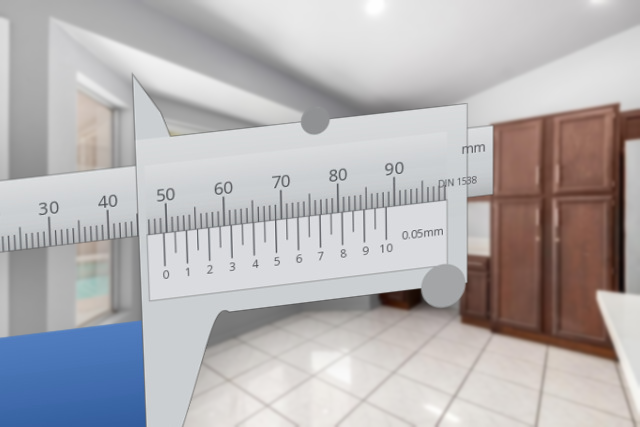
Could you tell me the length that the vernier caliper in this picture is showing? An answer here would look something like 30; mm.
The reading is 49.5; mm
